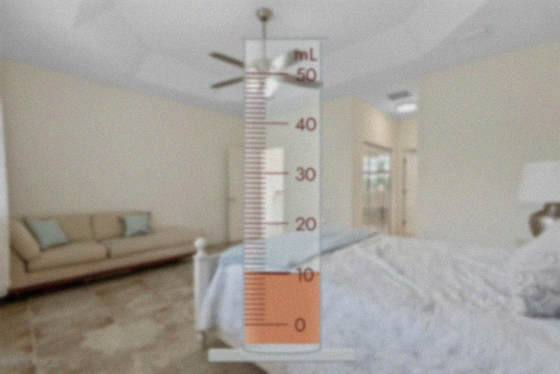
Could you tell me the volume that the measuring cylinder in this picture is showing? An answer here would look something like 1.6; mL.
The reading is 10; mL
